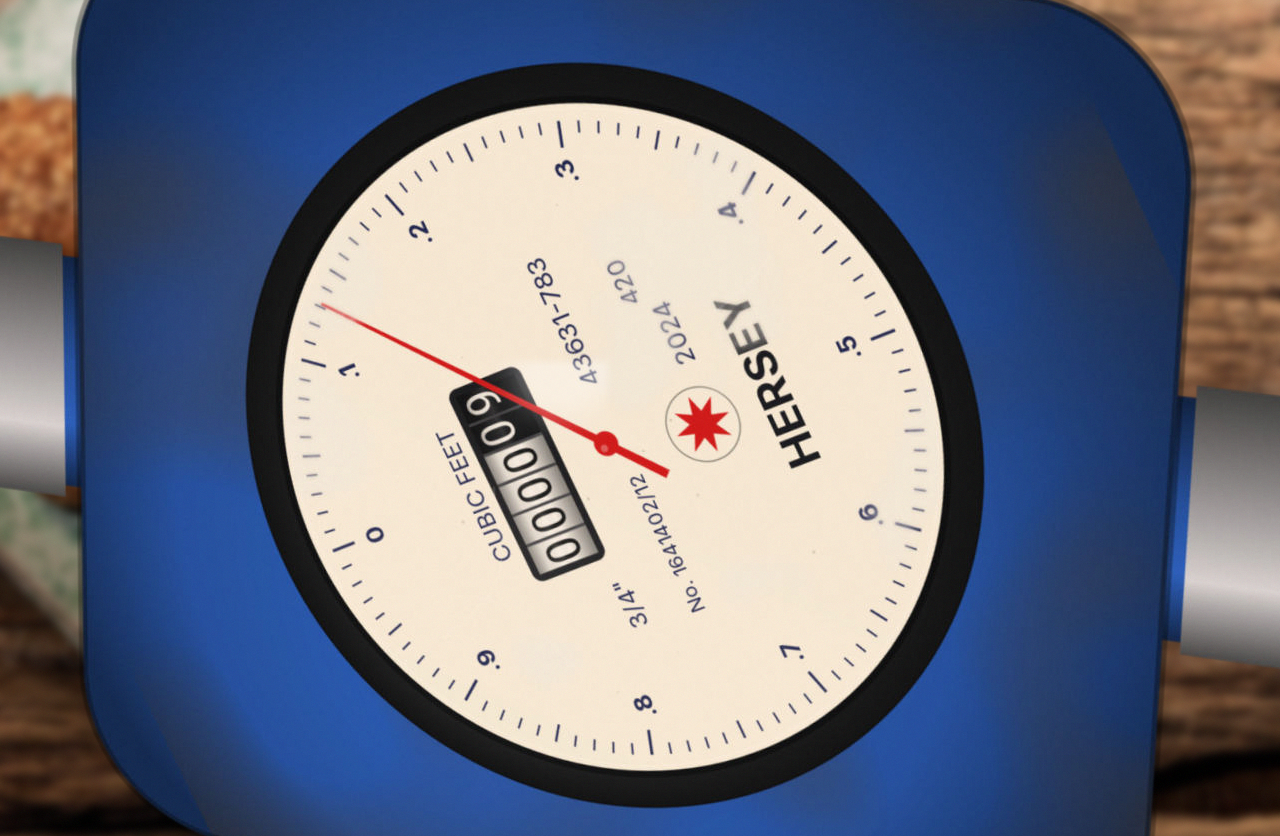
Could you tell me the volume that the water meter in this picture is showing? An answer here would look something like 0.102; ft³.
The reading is 9.13; ft³
